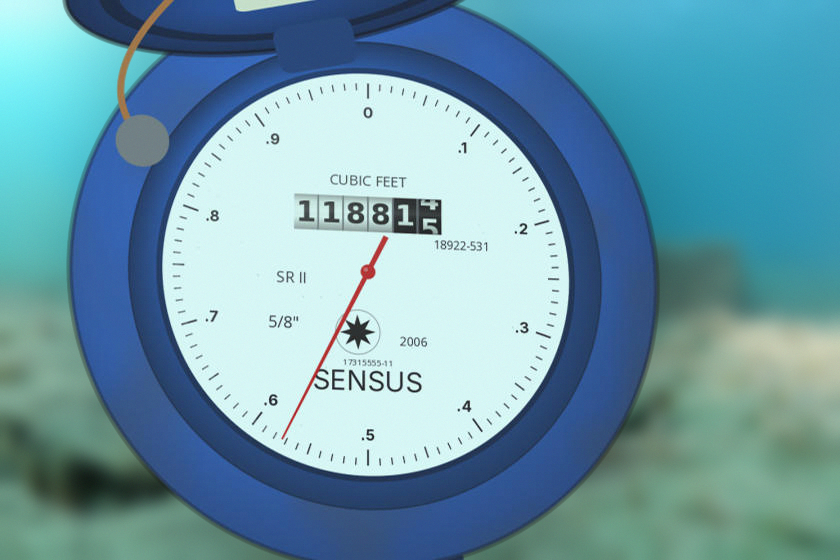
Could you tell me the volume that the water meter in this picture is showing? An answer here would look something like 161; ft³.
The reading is 118814.57; ft³
